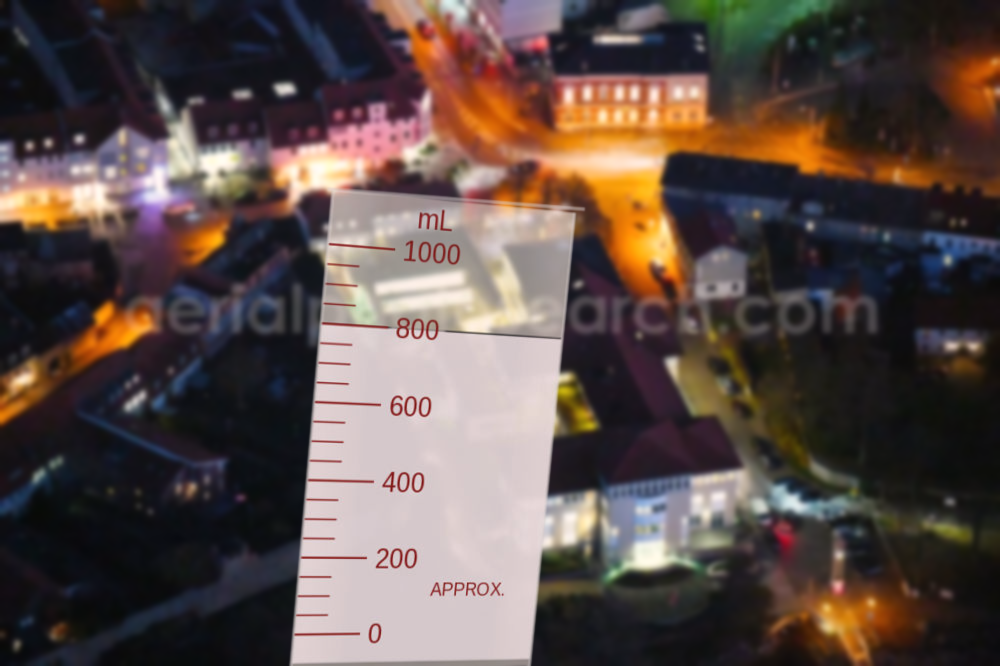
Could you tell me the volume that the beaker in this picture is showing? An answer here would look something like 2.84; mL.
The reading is 800; mL
